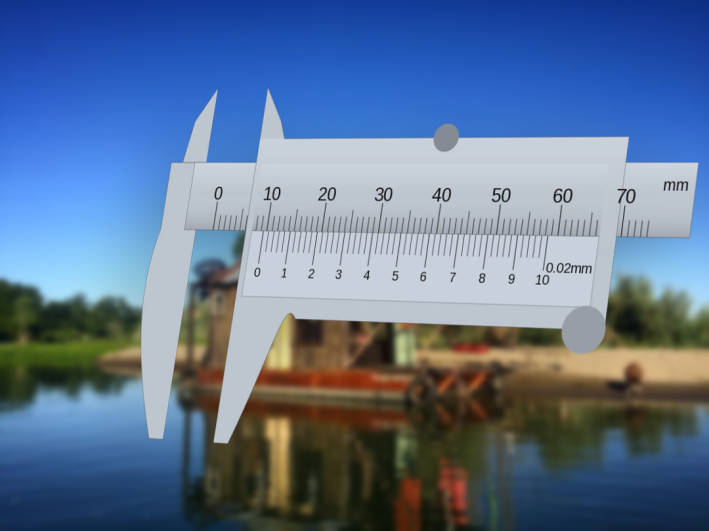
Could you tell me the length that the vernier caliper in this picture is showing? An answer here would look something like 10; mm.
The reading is 9.4; mm
